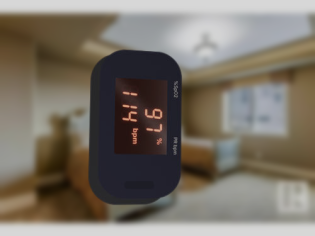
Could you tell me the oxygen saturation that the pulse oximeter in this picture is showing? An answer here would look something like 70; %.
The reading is 97; %
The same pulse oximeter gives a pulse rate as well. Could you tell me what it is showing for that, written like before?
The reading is 114; bpm
